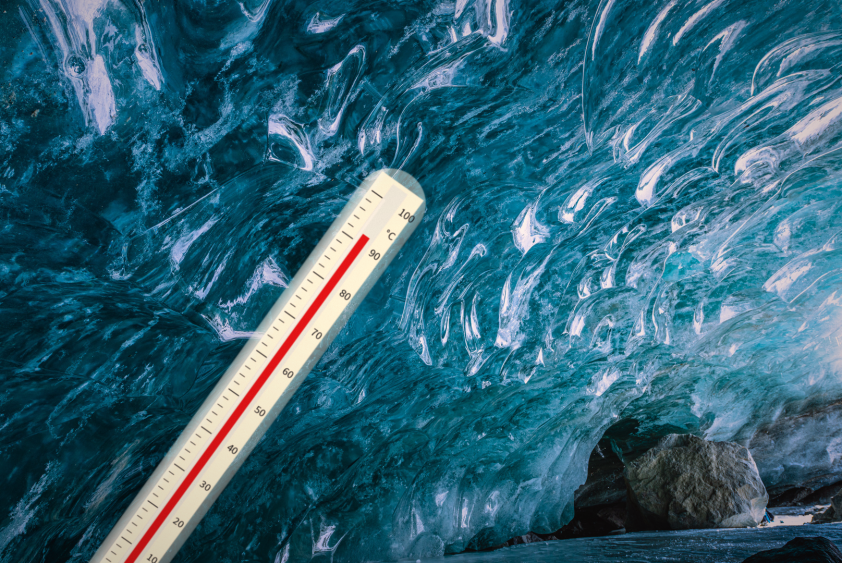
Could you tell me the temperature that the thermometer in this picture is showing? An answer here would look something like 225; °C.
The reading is 92; °C
